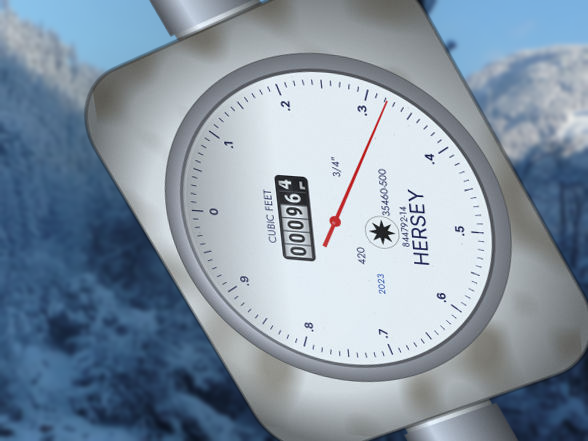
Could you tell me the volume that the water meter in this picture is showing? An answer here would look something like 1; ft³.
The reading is 964.32; ft³
